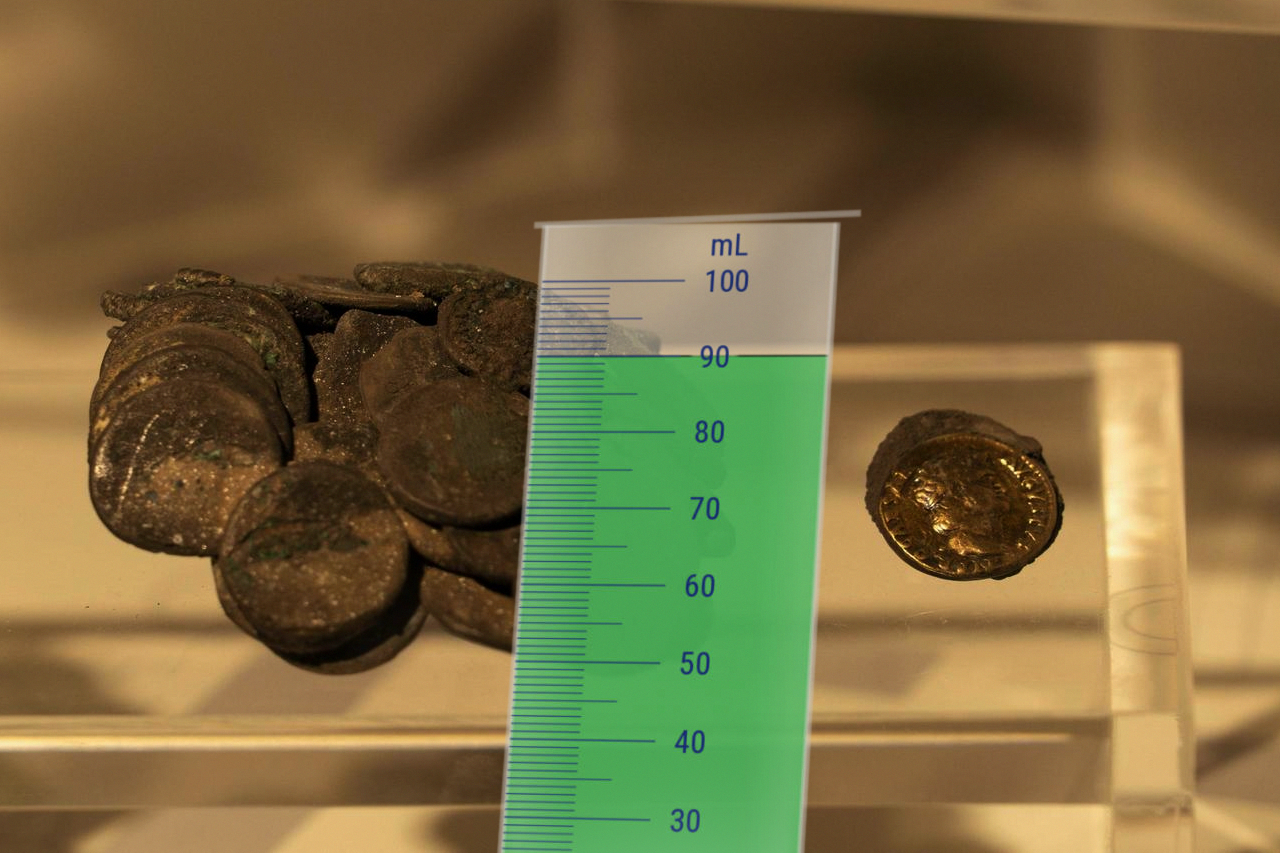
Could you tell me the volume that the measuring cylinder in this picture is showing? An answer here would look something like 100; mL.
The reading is 90; mL
